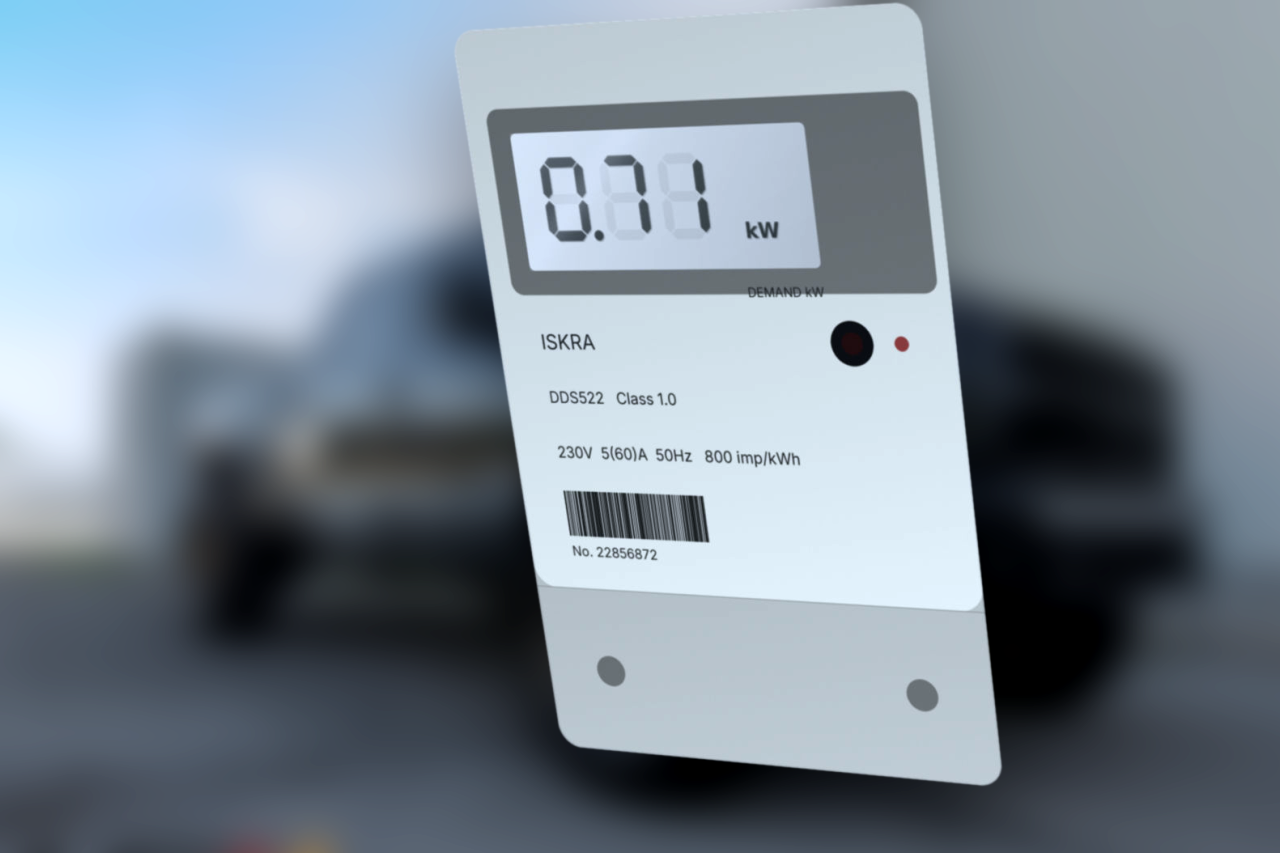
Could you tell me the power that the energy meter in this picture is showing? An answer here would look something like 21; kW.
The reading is 0.71; kW
